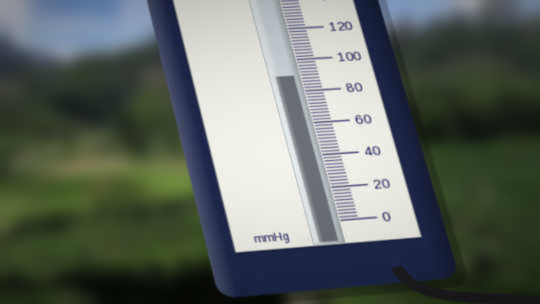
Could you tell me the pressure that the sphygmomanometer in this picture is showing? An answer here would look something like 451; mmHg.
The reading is 90; mmHg
